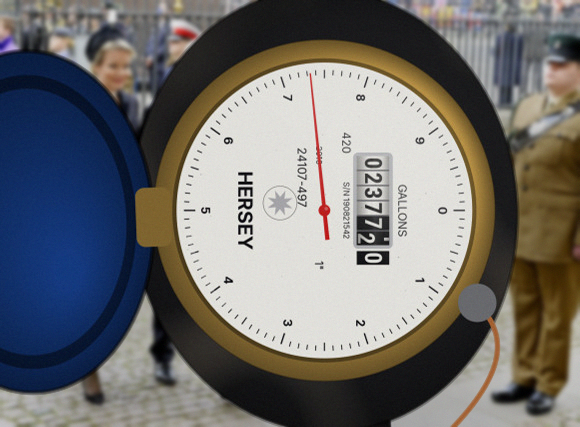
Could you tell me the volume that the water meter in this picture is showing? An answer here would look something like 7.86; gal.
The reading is 237717.3; gal
